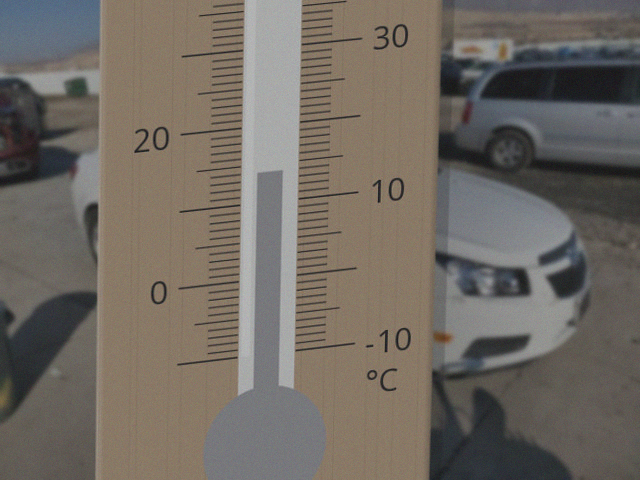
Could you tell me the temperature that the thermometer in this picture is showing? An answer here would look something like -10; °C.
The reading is 14; °C
